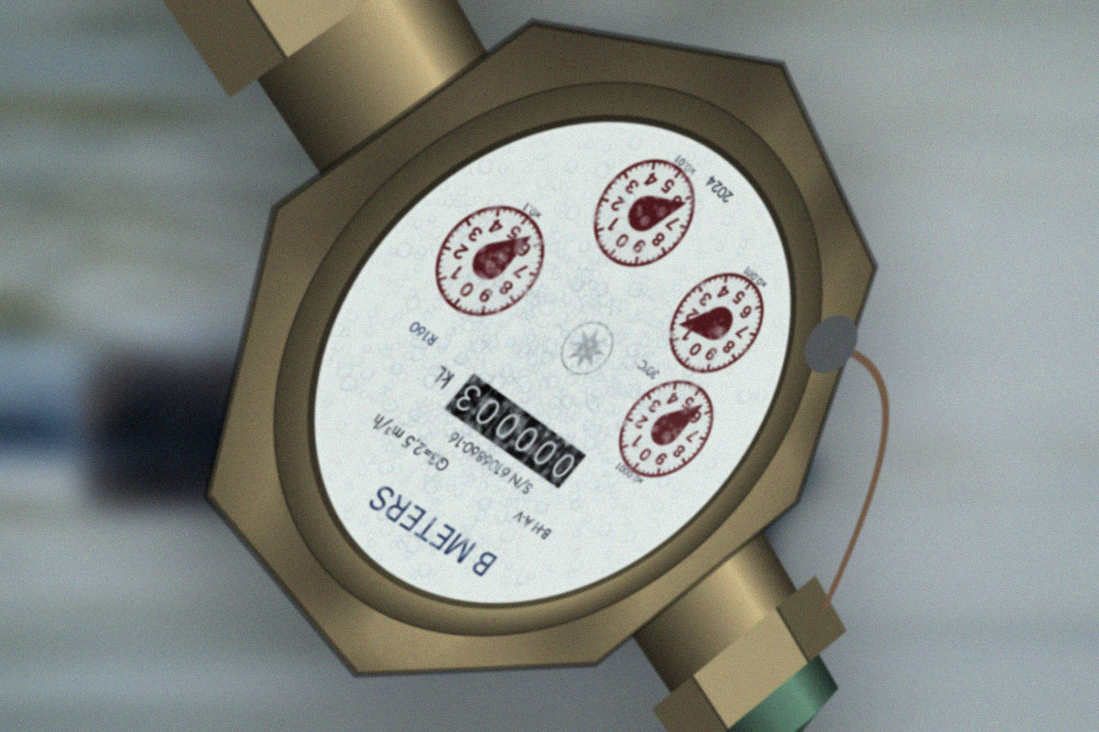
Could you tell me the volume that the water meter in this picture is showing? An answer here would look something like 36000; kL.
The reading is 3.5615; kL
